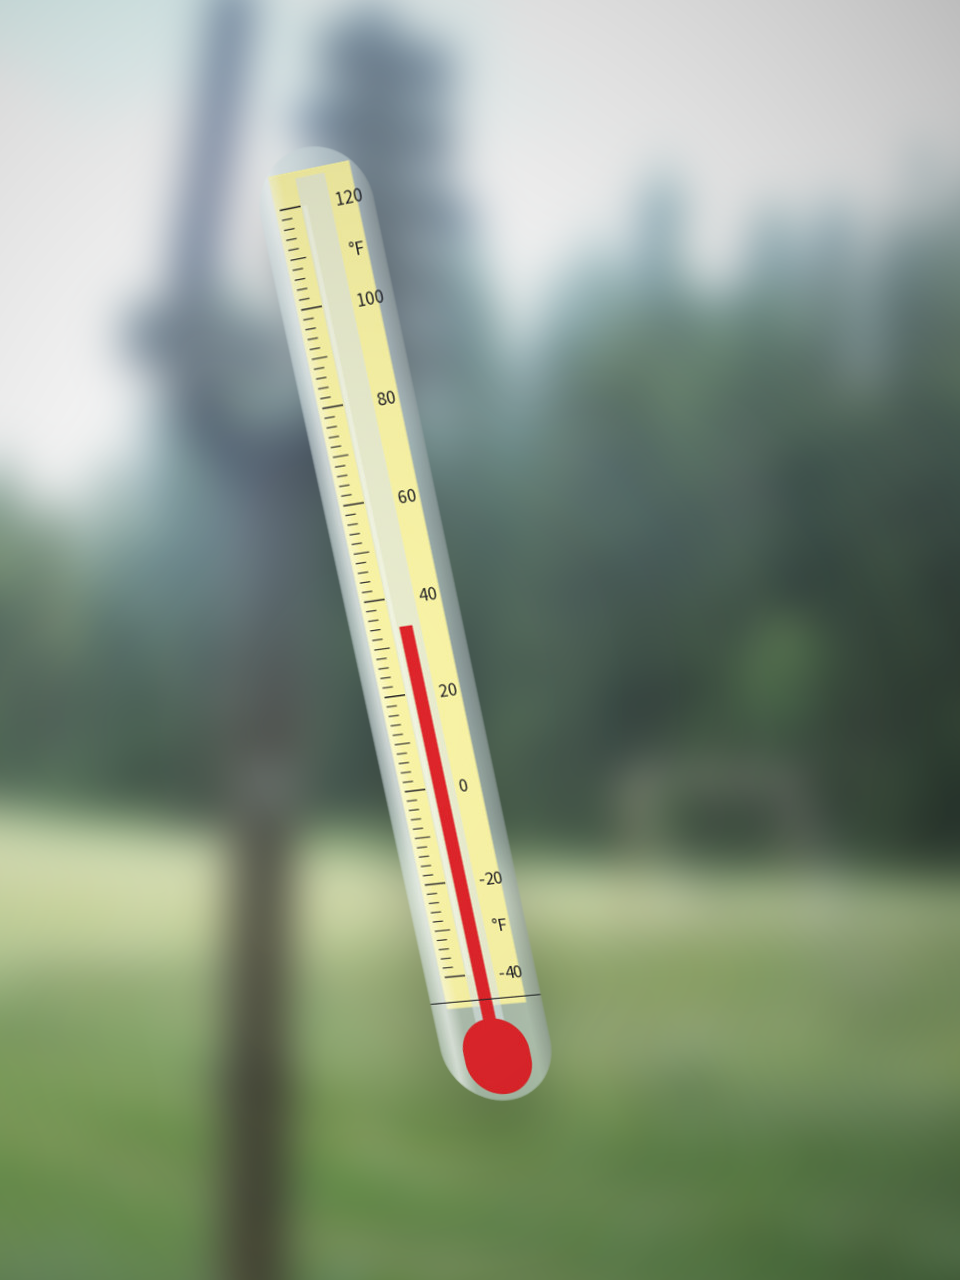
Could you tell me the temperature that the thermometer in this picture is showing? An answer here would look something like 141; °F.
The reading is 34; °F
